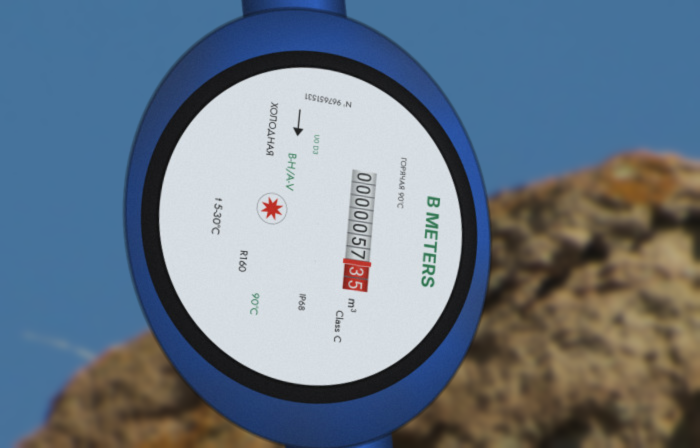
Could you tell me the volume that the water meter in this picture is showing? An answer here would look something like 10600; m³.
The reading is 57.35; m³
